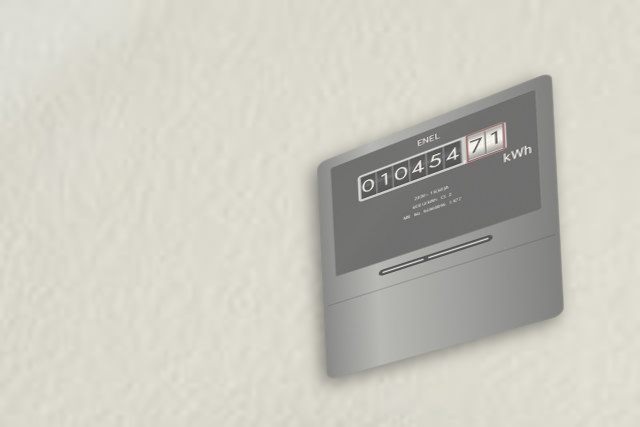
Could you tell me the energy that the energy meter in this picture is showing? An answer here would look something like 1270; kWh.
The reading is 10454.71; kWh
